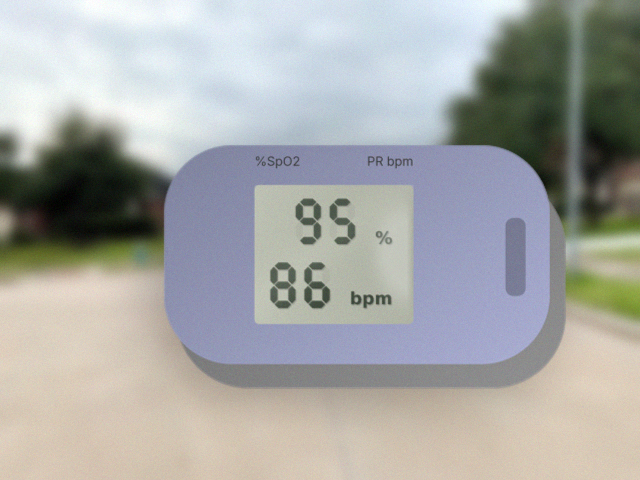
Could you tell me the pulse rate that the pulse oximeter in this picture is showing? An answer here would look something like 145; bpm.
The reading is 86; bpm
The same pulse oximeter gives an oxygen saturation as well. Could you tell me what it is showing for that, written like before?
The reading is 95; %
